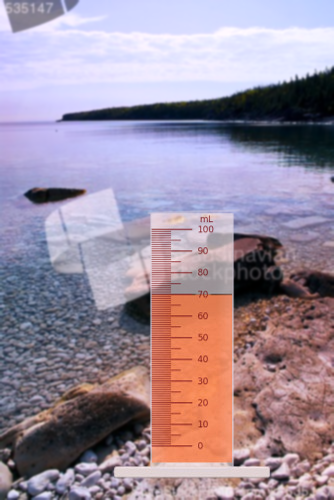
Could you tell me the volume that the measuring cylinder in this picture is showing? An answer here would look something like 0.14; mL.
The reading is 70; mL
